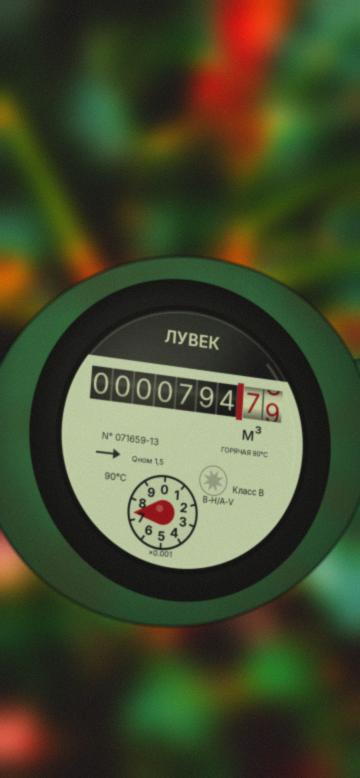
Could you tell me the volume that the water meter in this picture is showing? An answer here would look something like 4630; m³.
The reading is 794.787; m³
